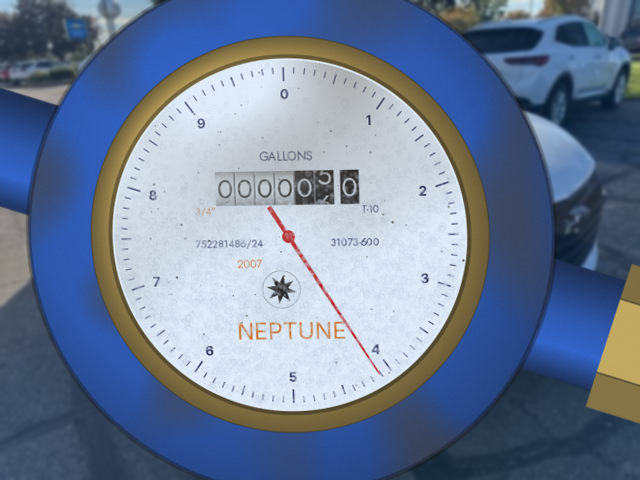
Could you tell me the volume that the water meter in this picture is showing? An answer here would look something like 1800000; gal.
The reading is 54.1; gal
